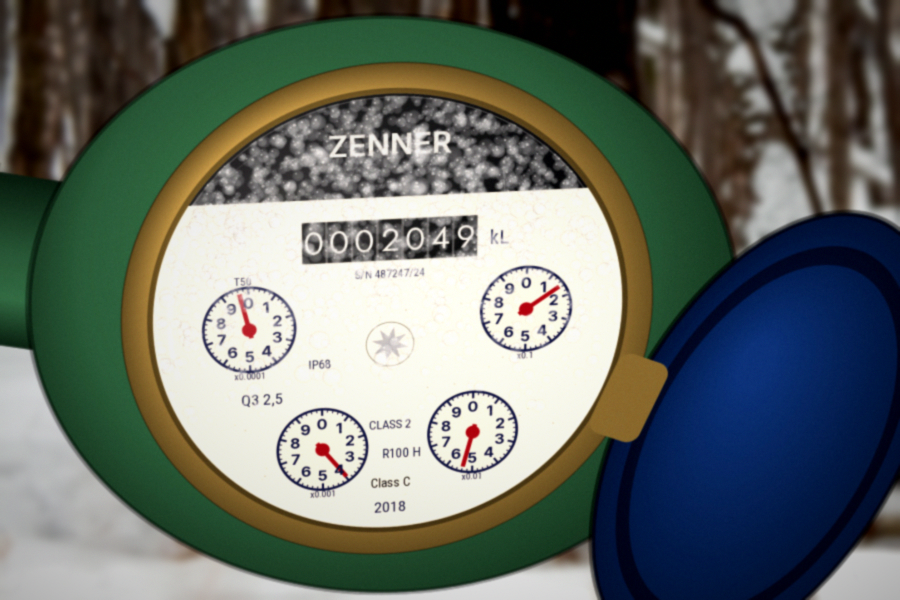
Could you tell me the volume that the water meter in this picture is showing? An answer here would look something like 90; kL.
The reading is 2049.1539; kL
